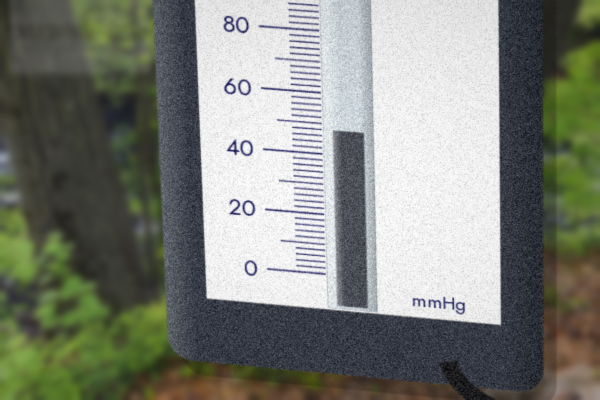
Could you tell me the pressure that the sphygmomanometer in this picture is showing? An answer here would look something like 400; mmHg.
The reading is 48; mmHg
